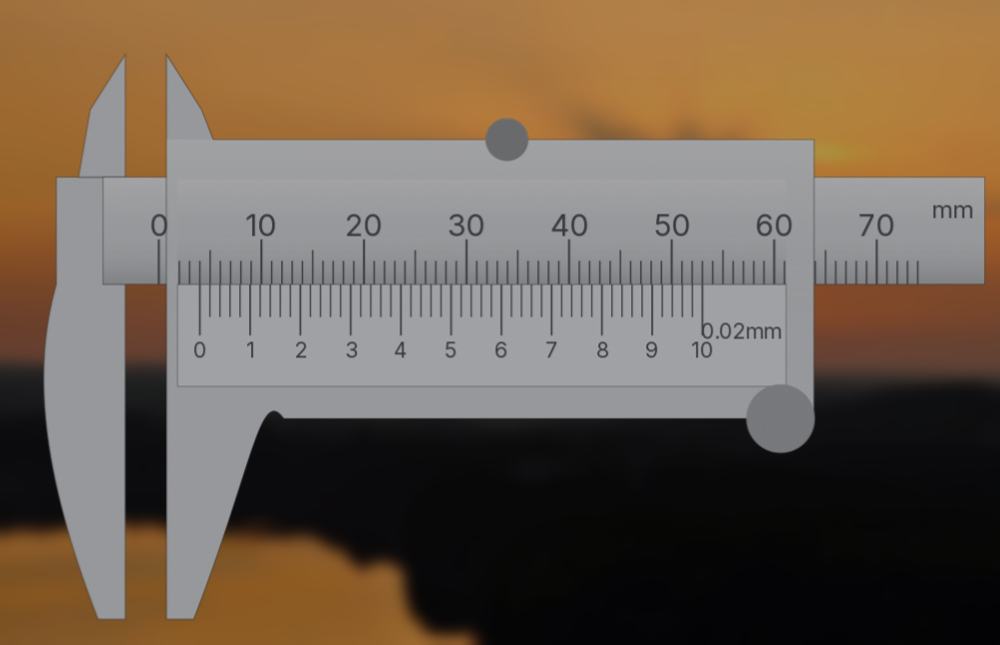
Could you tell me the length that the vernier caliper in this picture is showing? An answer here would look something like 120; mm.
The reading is 4.0; mm
